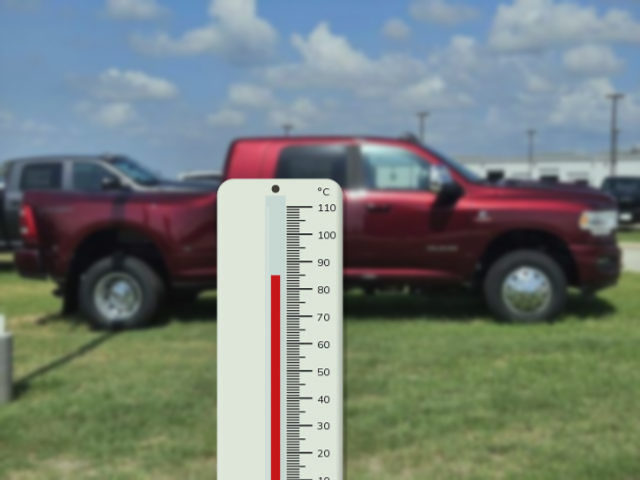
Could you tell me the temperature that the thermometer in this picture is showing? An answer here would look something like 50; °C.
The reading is 85; °C
